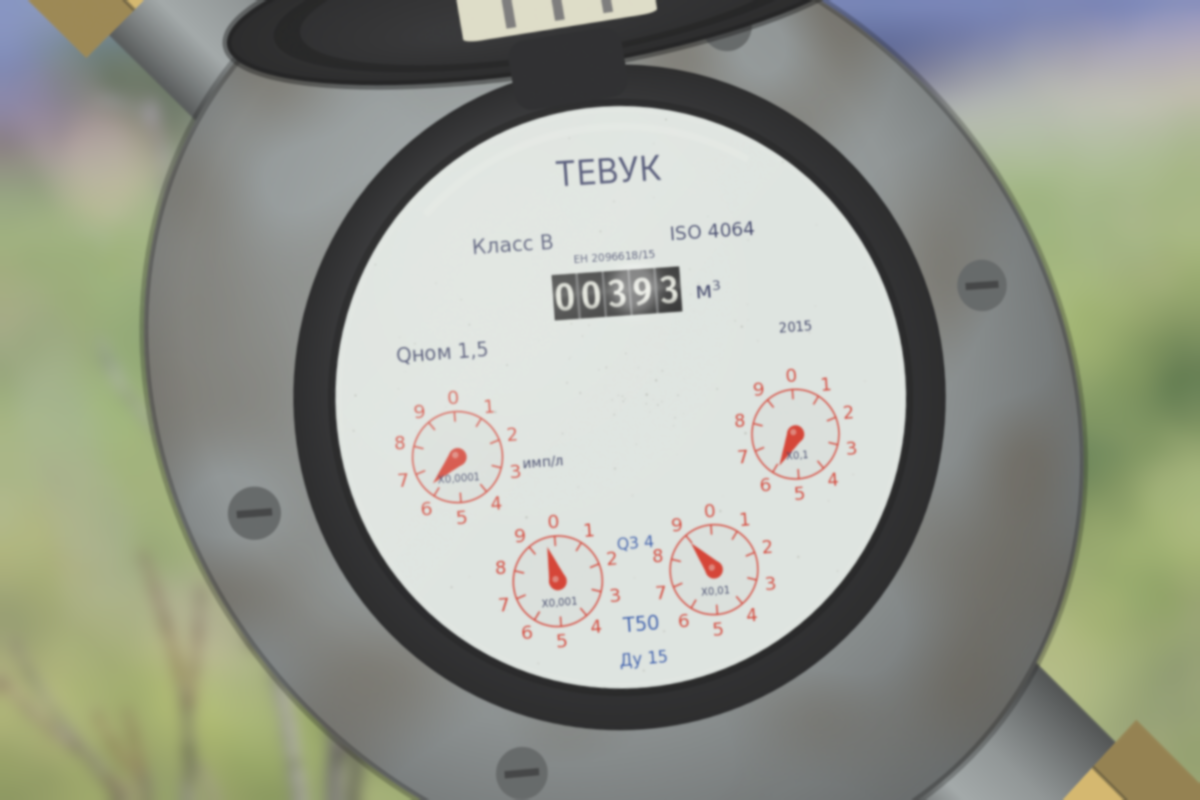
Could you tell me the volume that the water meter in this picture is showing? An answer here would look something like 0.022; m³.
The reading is 393.5896; m³
